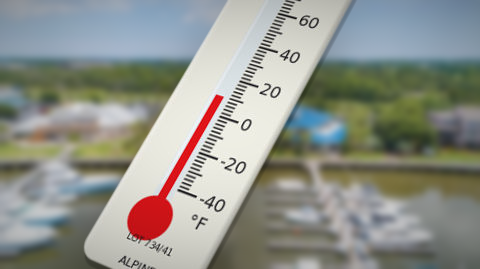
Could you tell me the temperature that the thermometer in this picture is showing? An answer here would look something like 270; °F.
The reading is 10; °F
